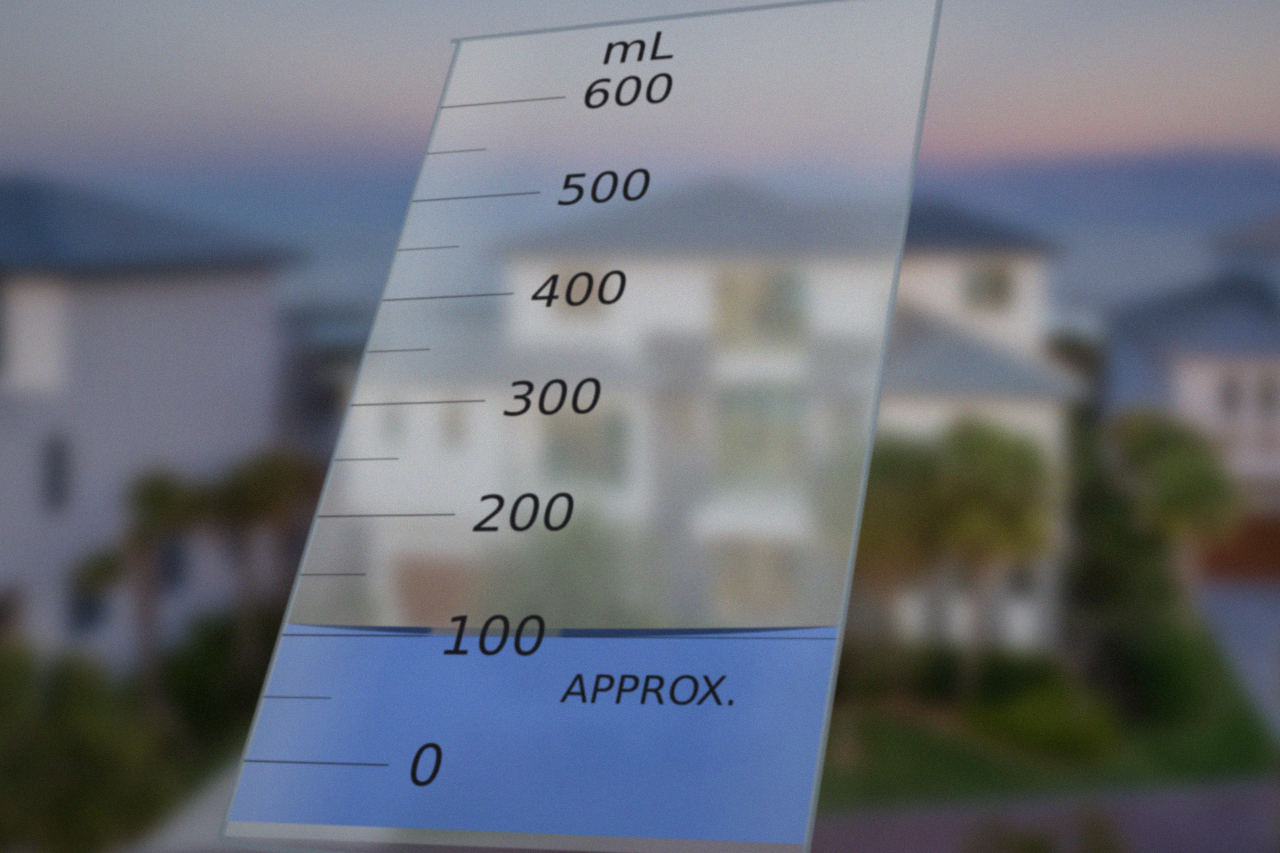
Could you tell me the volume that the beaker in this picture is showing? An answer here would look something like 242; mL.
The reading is 100; mL
